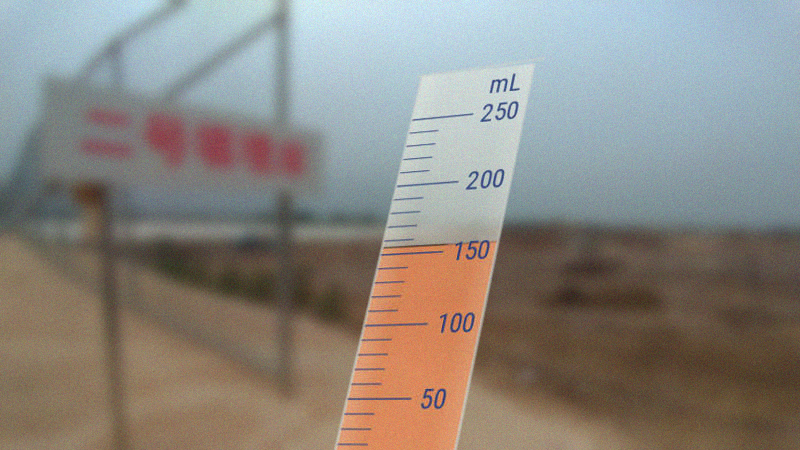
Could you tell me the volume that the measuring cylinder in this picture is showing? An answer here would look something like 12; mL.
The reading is 155; mL
